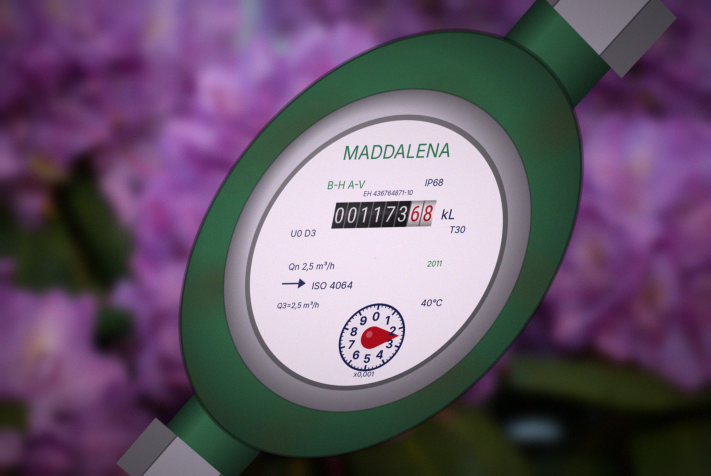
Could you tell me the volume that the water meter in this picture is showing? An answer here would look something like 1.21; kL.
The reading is 1173.682; kL
